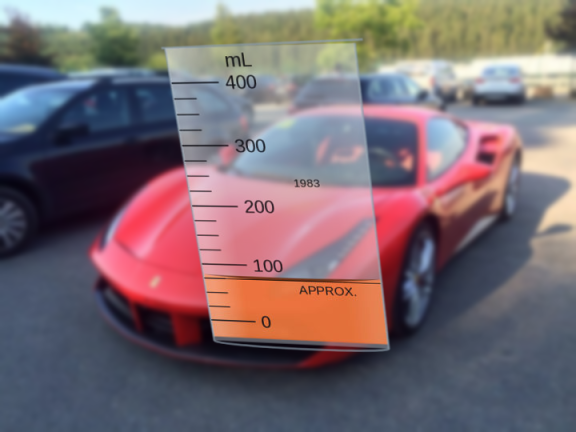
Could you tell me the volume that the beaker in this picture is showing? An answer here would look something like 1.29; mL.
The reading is 75; mL
